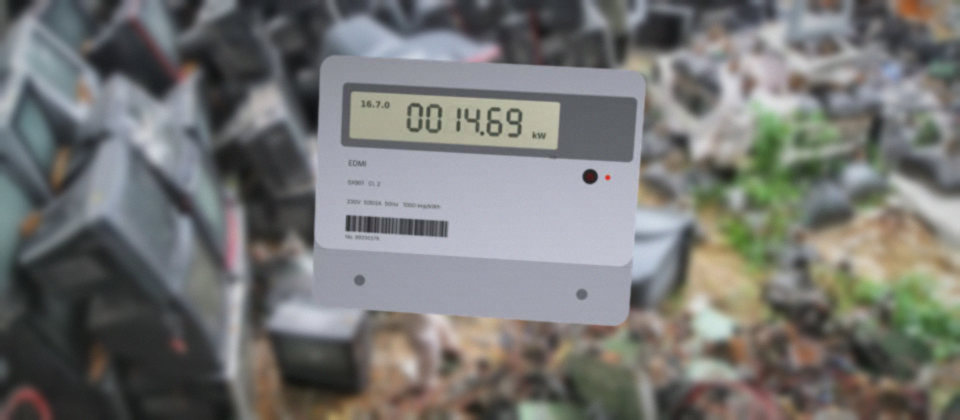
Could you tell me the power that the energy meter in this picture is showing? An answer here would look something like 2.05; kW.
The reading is 14.69; kW
